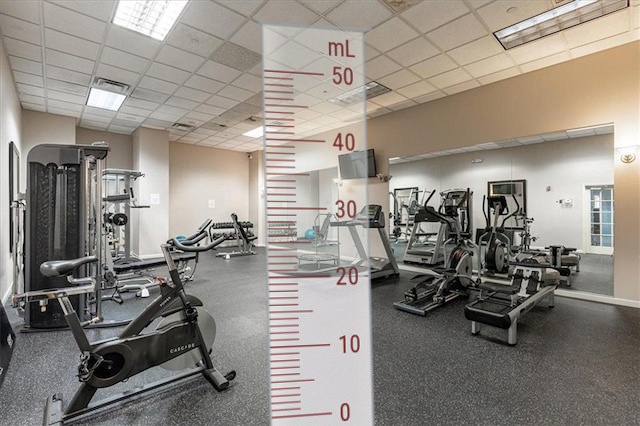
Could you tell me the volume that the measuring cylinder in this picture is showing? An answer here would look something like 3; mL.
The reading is 20; mL
